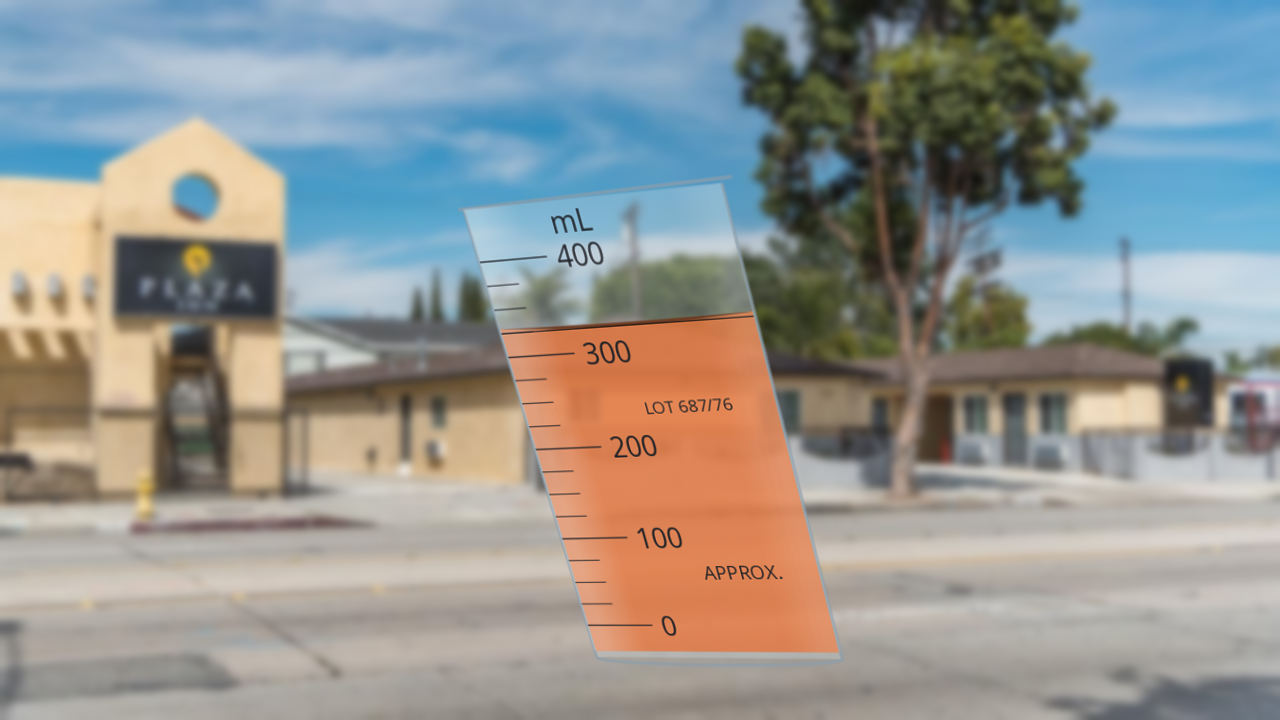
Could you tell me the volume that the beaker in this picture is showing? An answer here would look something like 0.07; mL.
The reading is 325; mL
